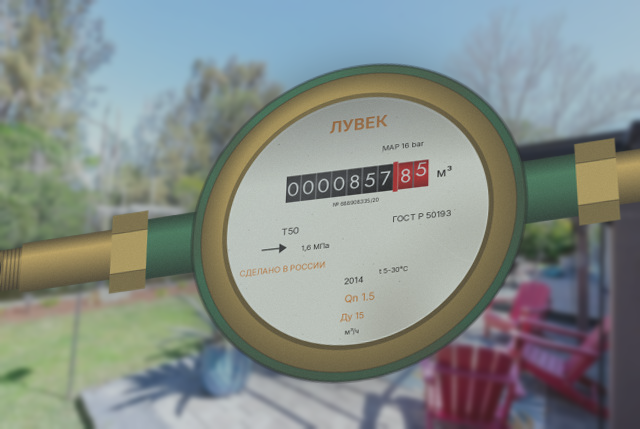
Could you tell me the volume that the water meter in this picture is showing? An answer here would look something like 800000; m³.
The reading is 857.85; m³
